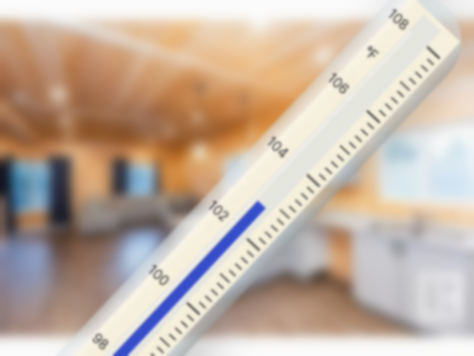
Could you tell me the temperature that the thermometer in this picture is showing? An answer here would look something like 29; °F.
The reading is 102.8; °F
